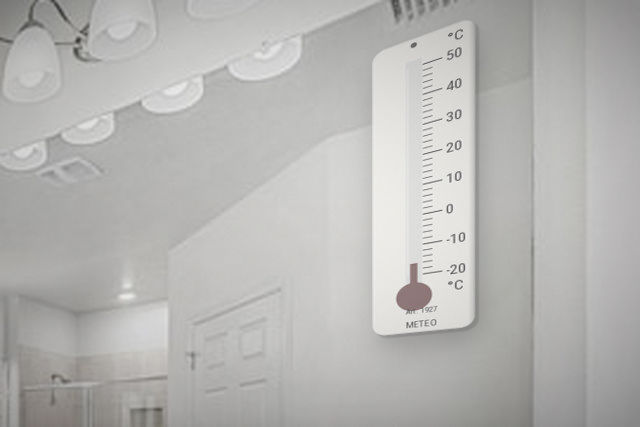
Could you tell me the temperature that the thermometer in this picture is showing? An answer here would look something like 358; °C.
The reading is -16; °C
